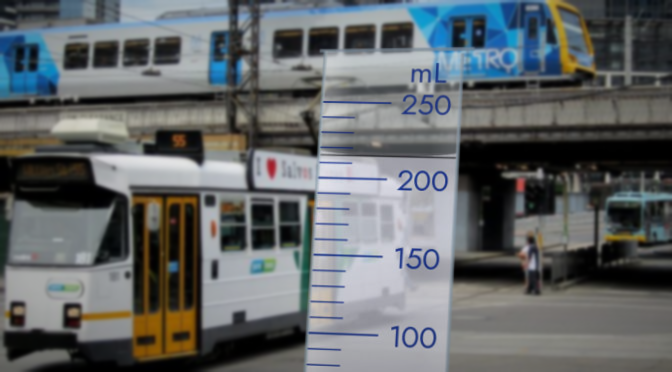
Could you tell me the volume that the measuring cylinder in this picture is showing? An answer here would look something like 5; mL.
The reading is 215; mL
